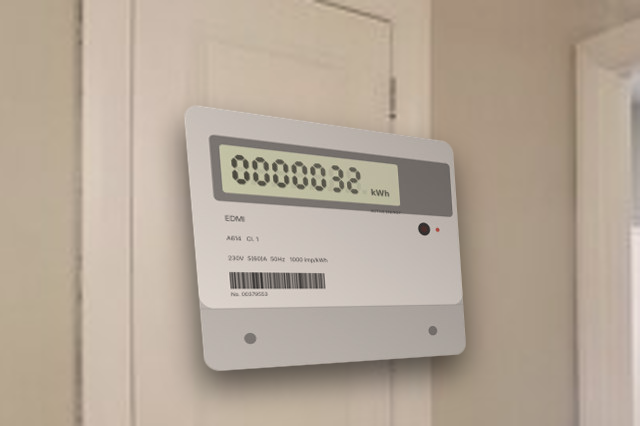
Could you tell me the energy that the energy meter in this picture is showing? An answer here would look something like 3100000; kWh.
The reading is 32; kWh
